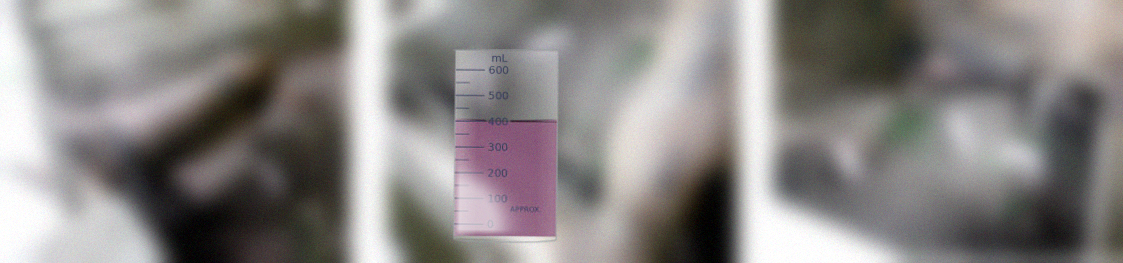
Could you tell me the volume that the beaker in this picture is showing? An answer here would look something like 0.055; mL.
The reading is 400; mL
